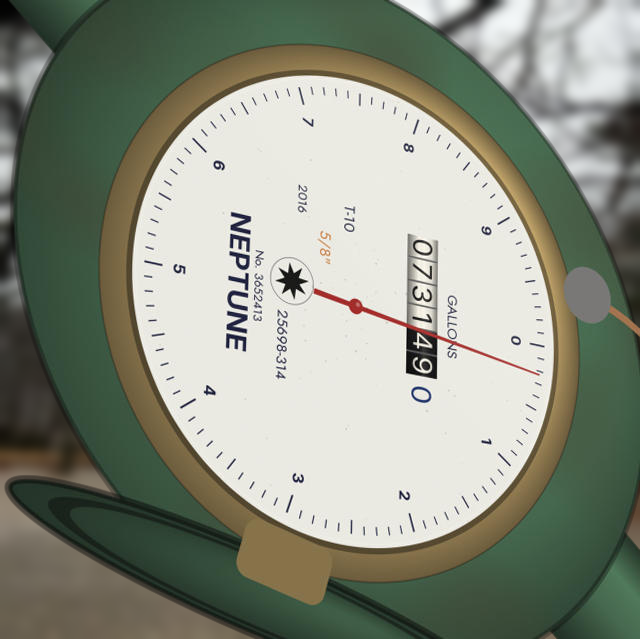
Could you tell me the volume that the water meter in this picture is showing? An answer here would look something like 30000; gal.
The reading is 731490.2; gal
